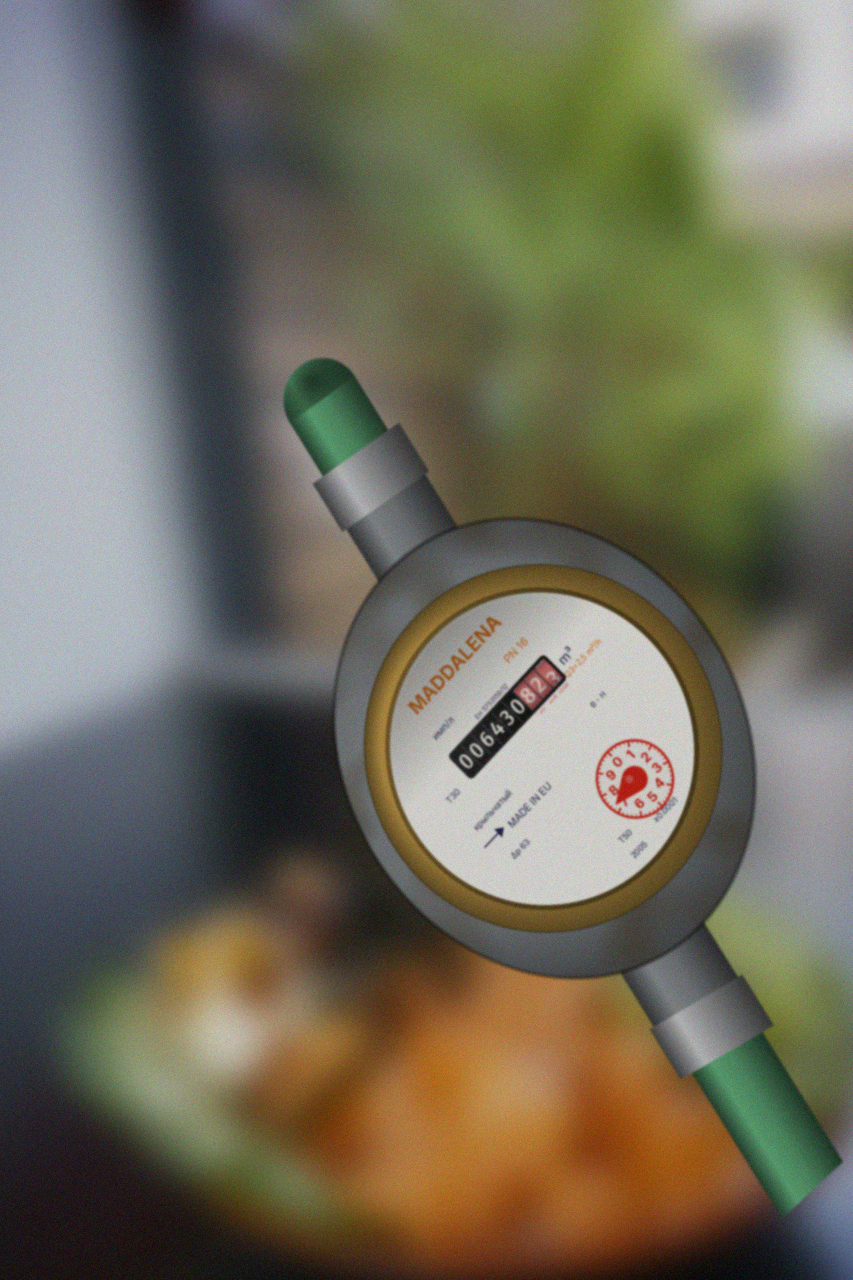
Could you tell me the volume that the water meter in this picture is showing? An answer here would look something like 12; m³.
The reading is 6430.8227; m³
